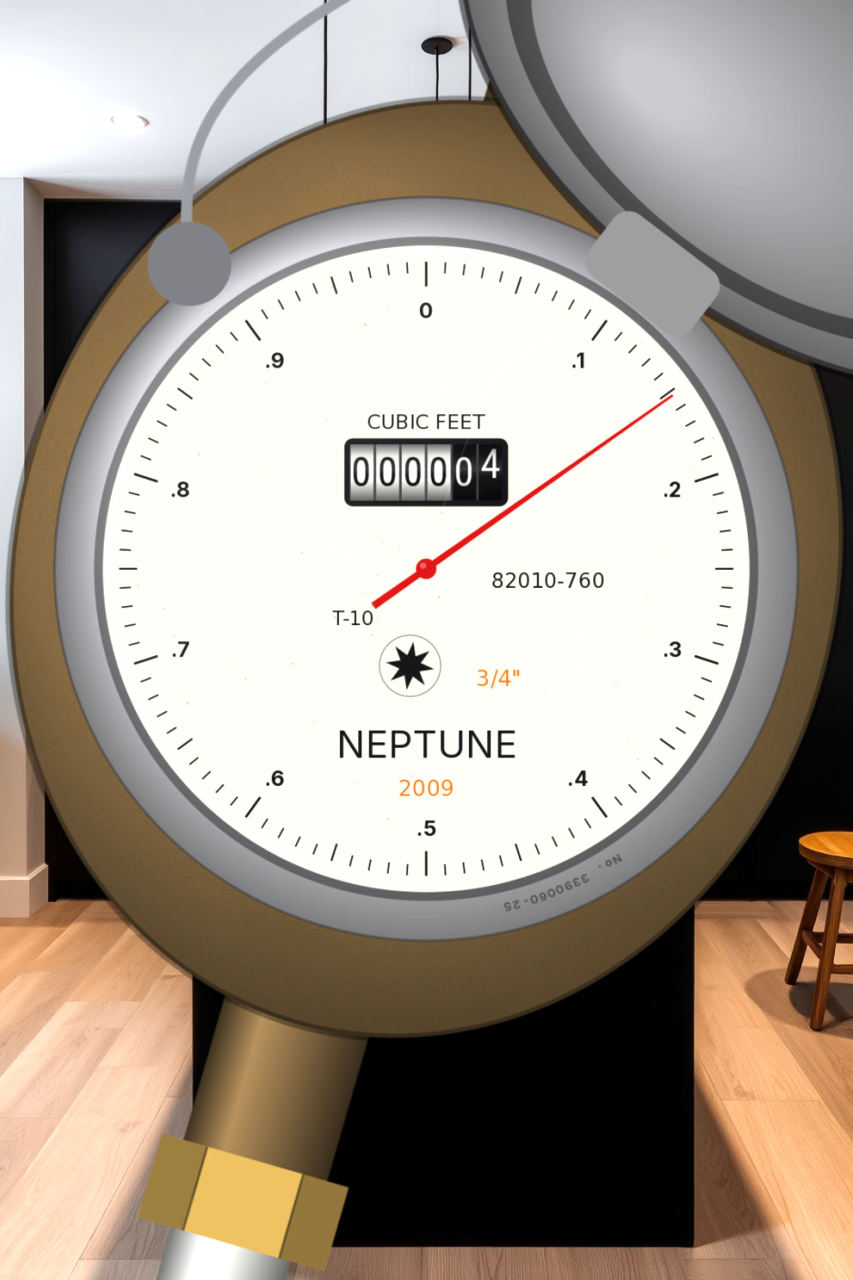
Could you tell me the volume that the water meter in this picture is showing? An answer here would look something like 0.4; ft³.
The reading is 4.15; ft³
